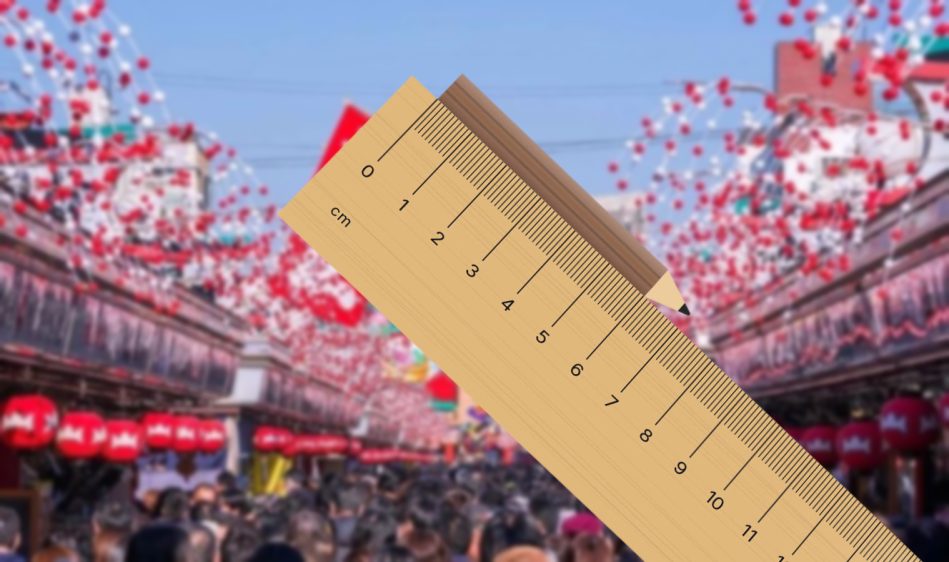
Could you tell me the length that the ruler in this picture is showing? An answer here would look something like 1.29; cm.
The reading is 7; cm
